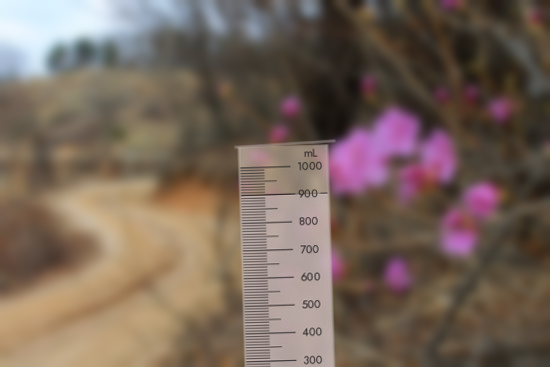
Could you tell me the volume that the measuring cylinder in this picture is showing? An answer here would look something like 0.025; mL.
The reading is 900; mL
